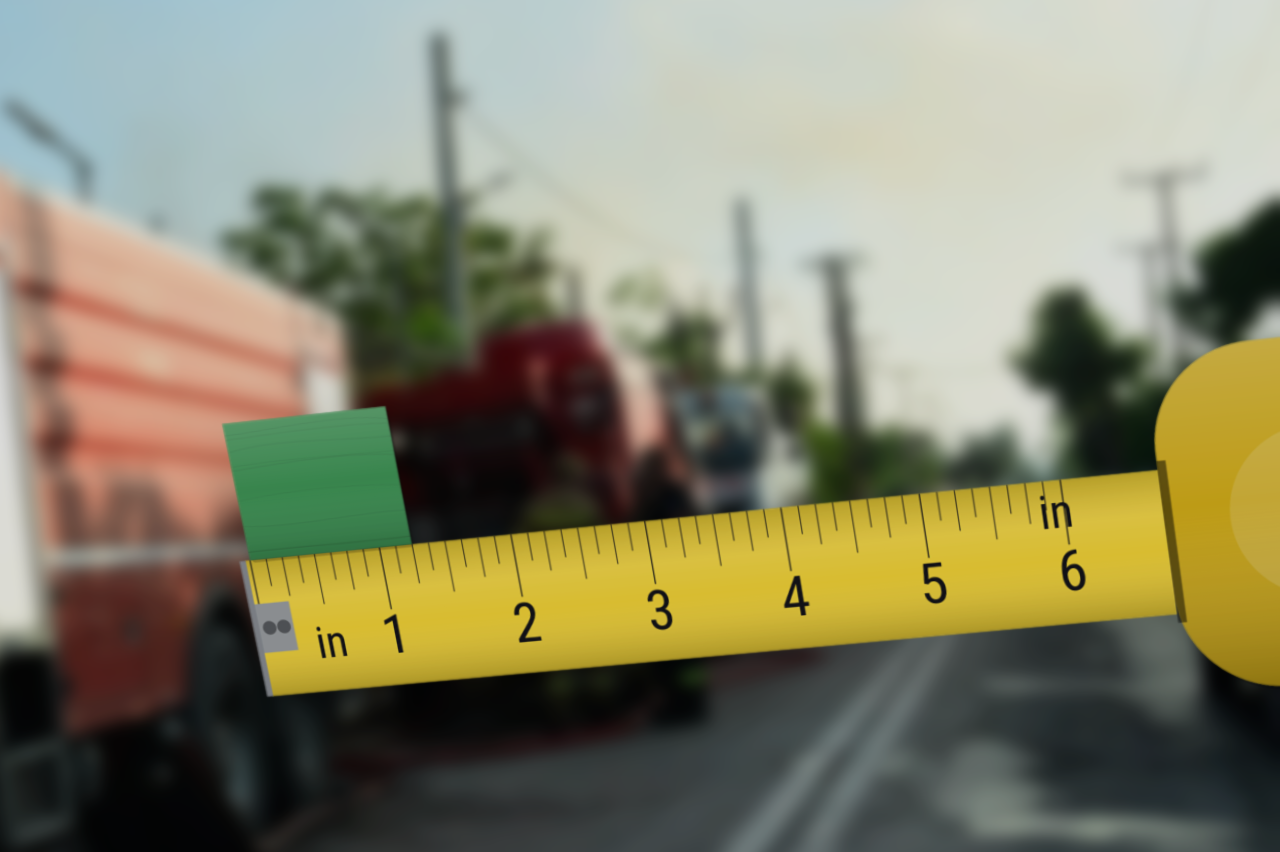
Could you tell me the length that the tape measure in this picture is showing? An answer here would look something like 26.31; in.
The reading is 1.25; in
